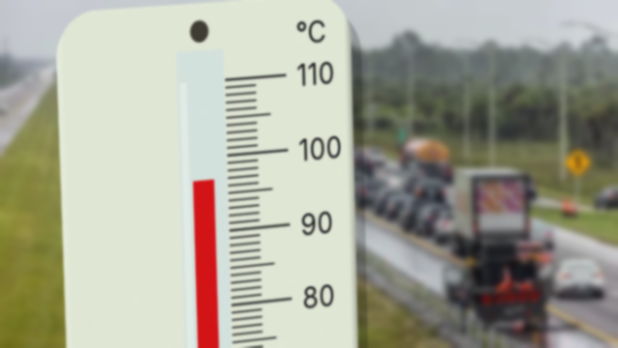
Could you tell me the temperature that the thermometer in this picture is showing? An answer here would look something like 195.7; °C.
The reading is 97; °C
